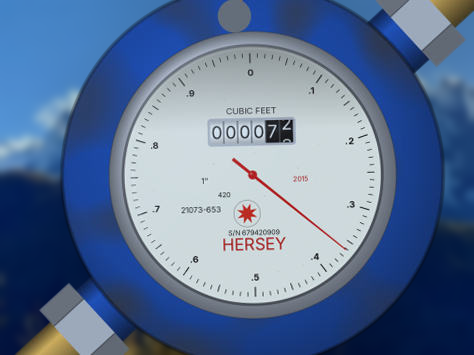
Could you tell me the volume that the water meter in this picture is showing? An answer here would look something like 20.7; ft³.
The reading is 72.36; ft³
